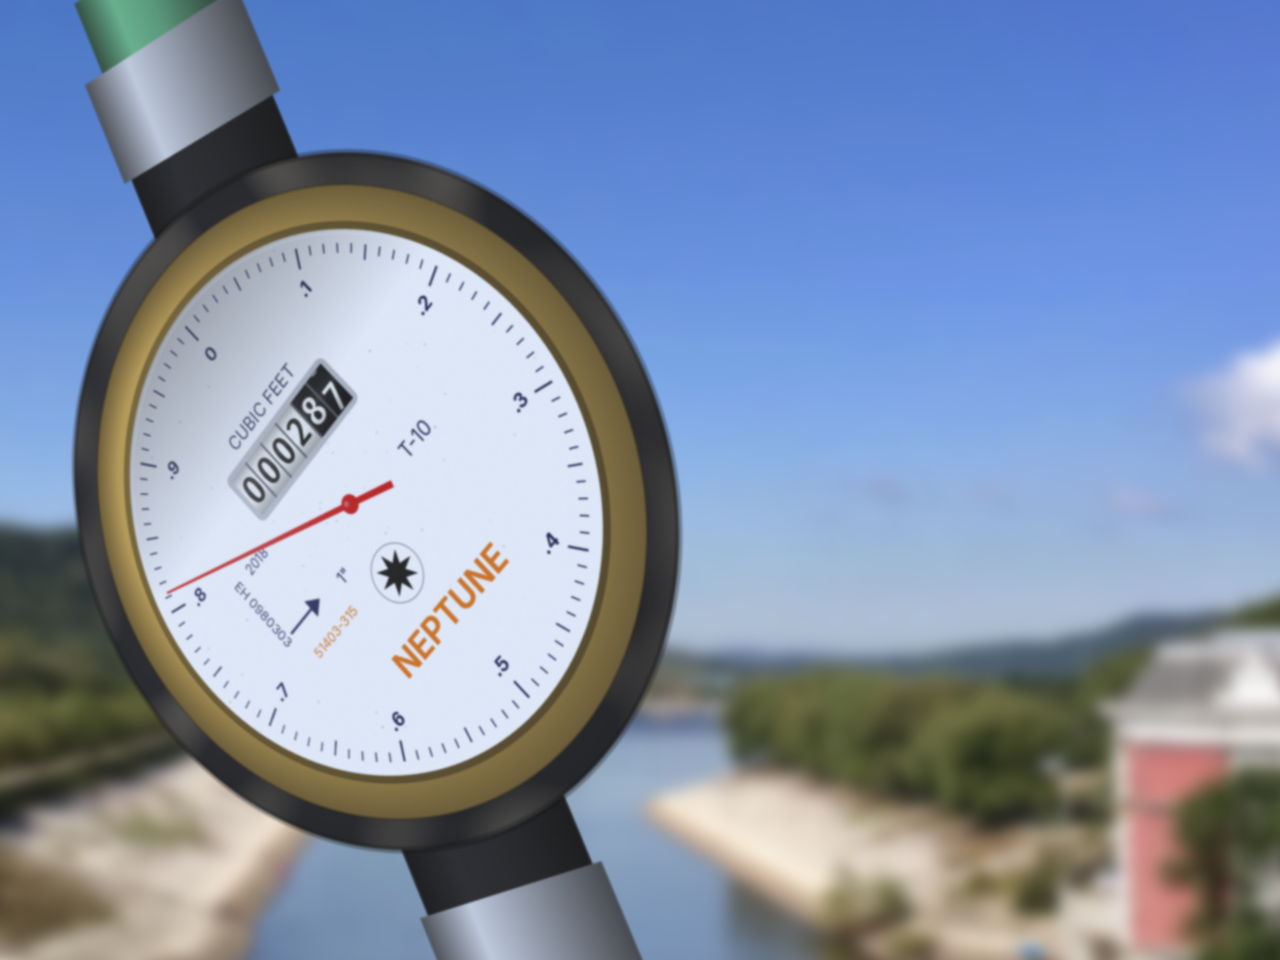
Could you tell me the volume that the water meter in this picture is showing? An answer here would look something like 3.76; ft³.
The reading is 286.81; ft³
